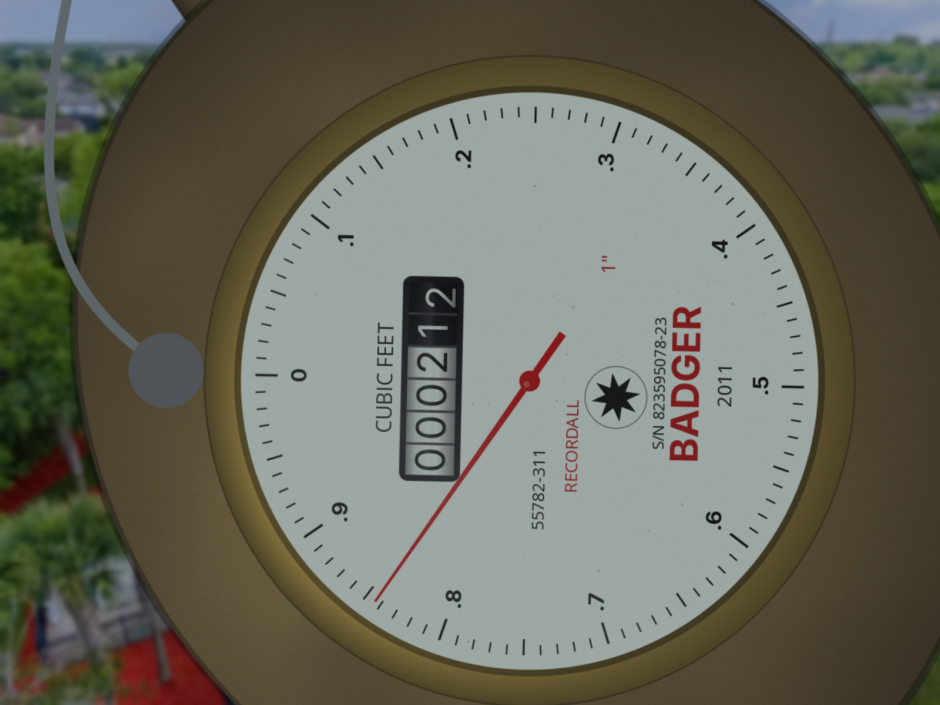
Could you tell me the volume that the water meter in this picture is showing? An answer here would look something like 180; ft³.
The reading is 211.84; ft³
